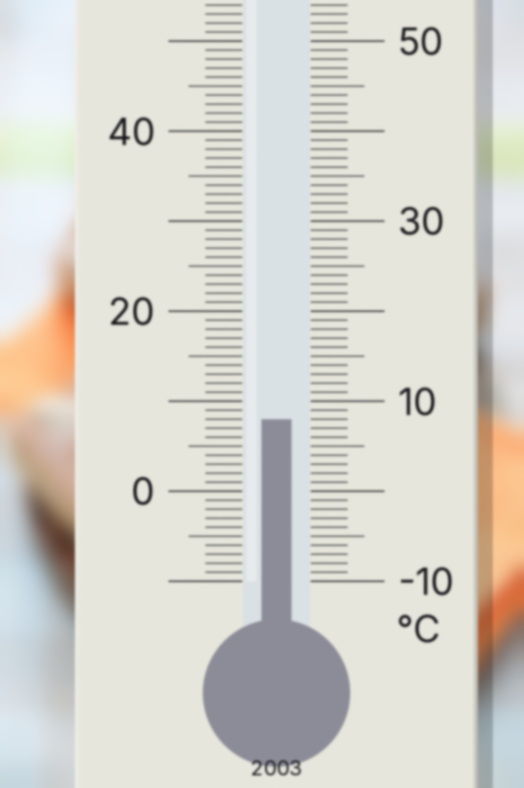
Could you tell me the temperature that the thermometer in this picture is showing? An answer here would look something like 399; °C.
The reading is 8; °C
